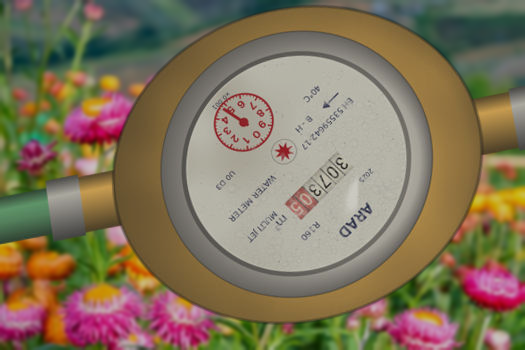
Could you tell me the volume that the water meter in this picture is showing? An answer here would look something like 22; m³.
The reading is 3073.054; m³
